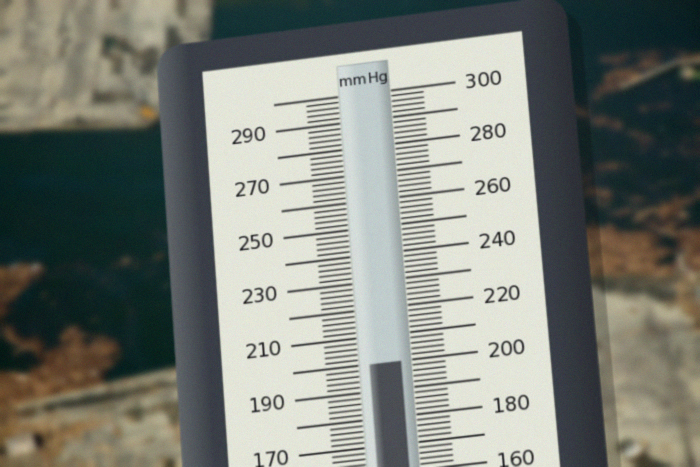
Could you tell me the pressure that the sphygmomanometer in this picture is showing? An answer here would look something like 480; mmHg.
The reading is 200; mmHg
